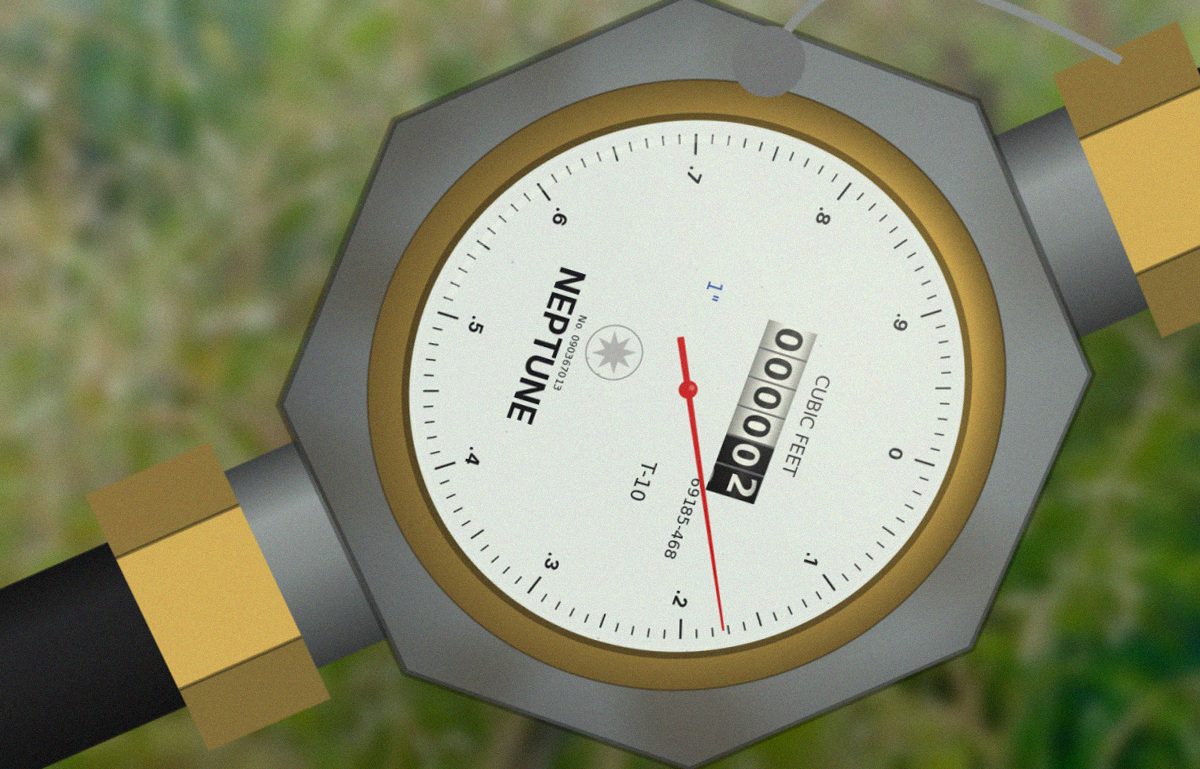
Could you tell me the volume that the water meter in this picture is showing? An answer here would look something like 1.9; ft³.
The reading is 2.17; ft³
